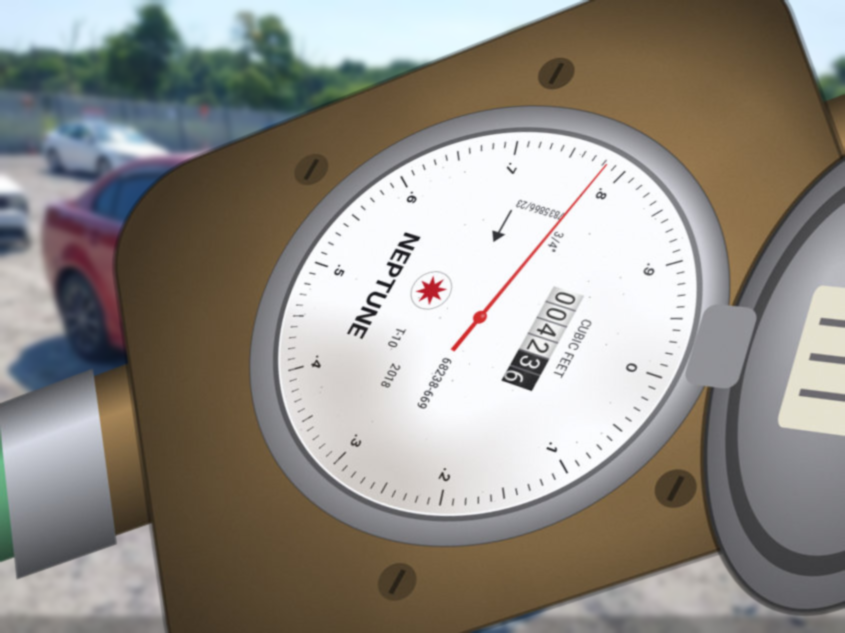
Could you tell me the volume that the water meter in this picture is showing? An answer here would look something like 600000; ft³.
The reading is 4235.78; ft³
